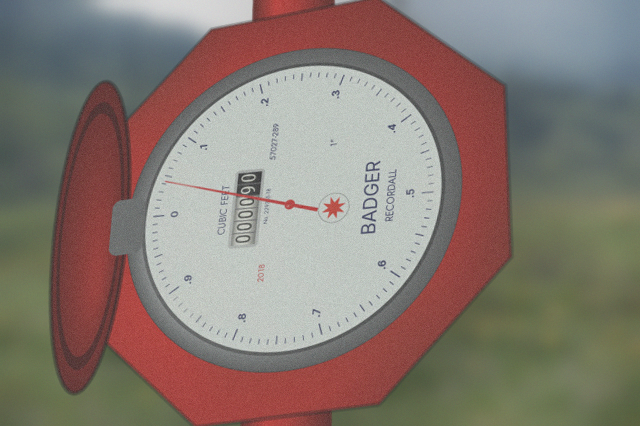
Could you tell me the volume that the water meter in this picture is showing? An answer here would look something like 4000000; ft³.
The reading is 90.04; ft³
